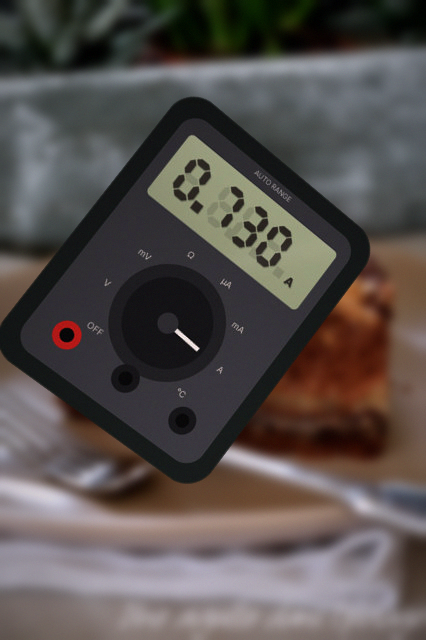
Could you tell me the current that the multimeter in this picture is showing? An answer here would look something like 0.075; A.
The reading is 0.730; A
